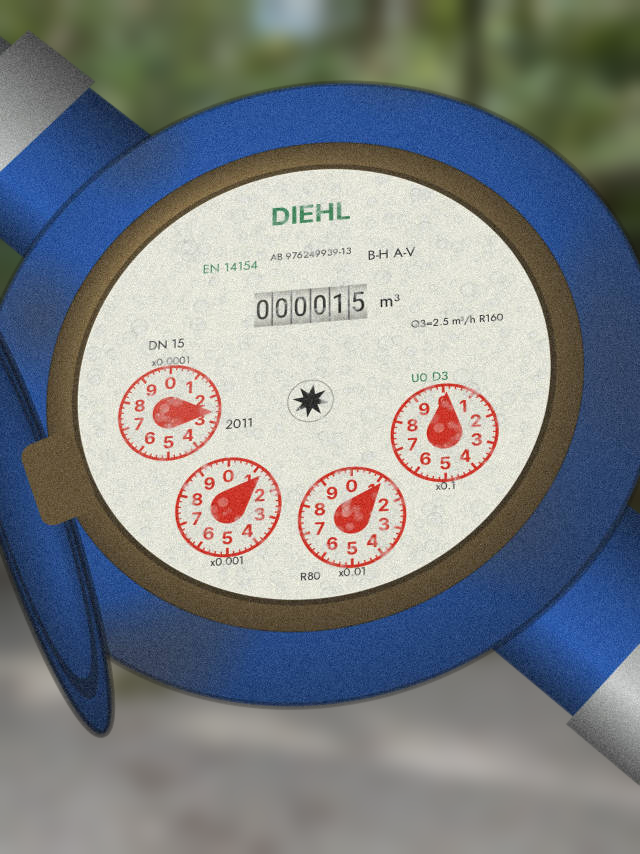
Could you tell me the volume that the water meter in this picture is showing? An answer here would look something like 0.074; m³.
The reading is 15.0112; m³
